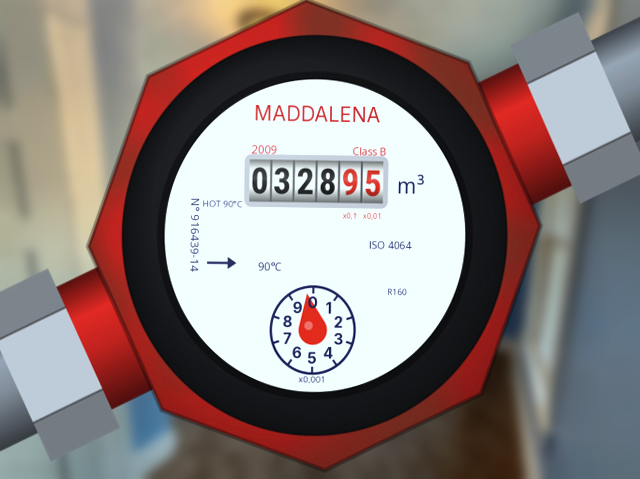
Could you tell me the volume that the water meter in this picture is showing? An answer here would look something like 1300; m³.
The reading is 328.949; m³
